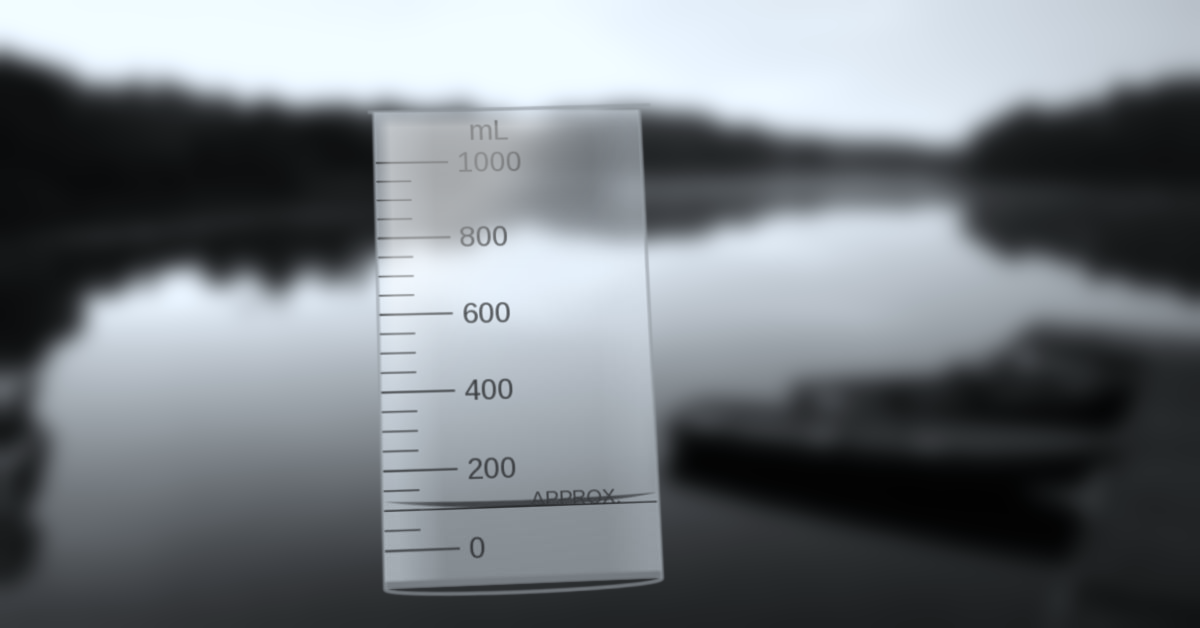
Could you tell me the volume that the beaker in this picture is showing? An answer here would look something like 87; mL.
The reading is 100; mL
